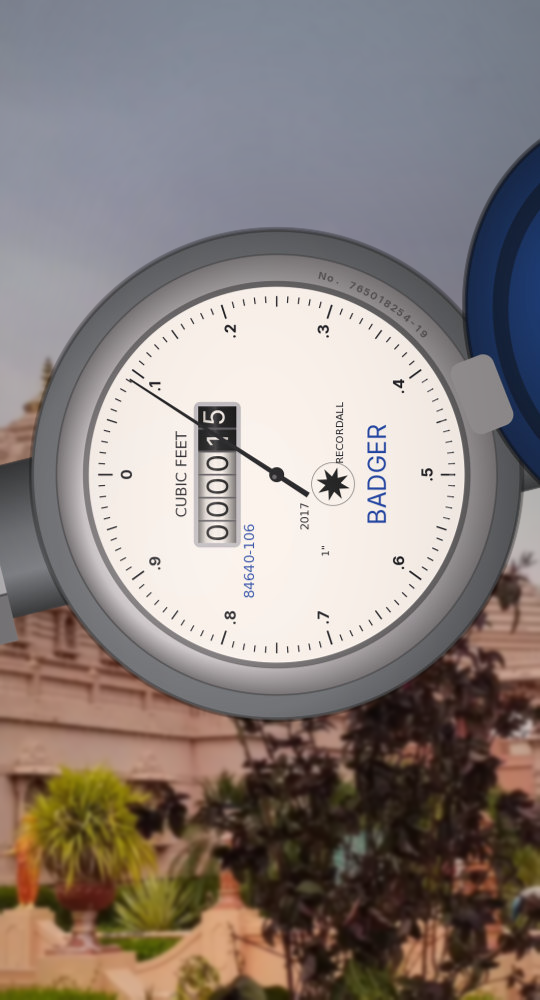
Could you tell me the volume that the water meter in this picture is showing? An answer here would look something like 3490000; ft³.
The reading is 15.09; ft³
